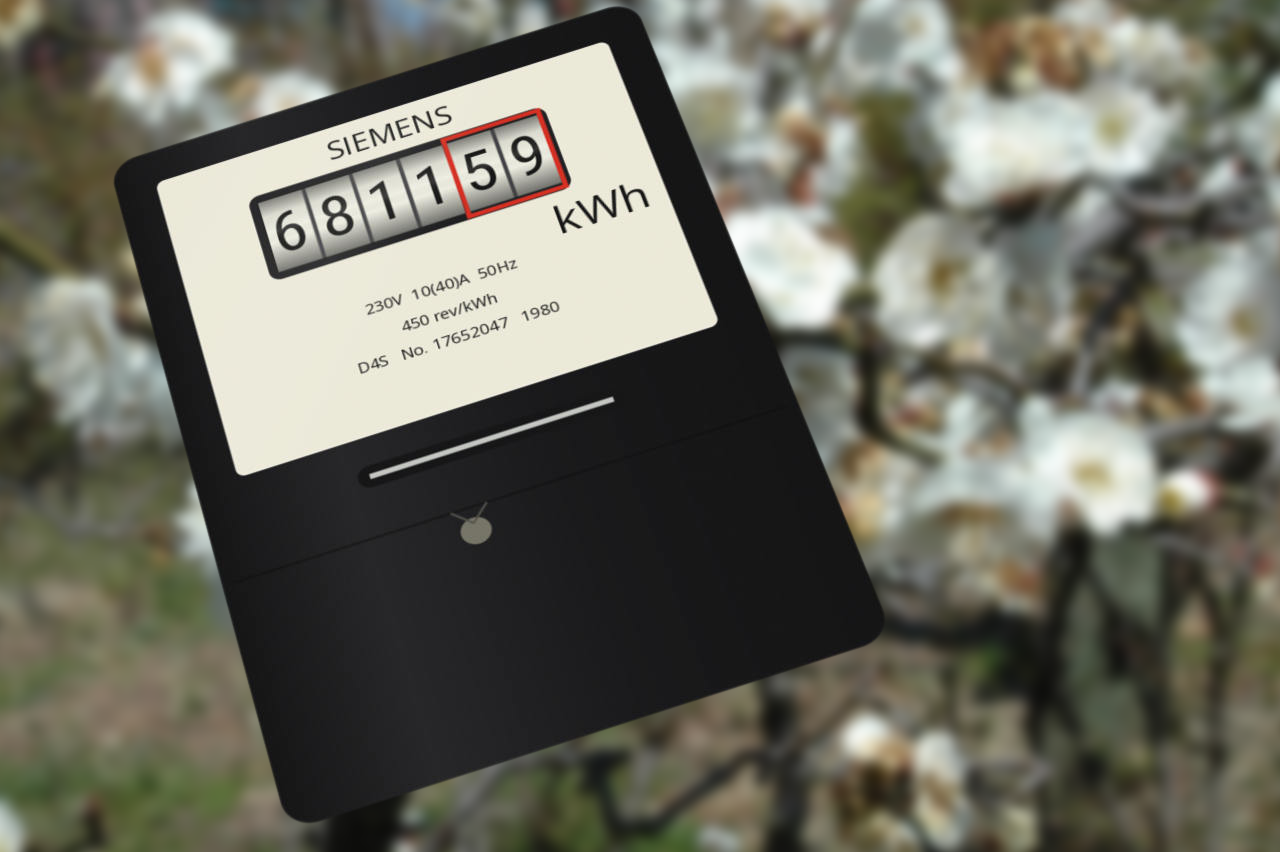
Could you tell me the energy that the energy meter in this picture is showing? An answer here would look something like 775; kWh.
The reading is 6811.59; kWh
